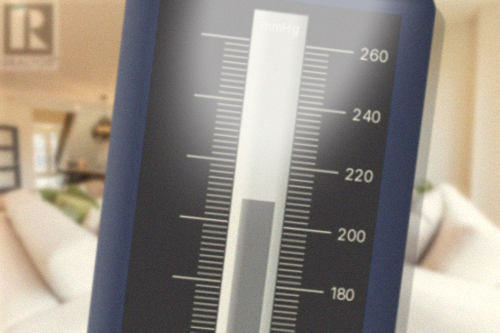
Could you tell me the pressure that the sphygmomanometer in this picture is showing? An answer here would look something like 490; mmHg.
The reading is 208; mmHg
